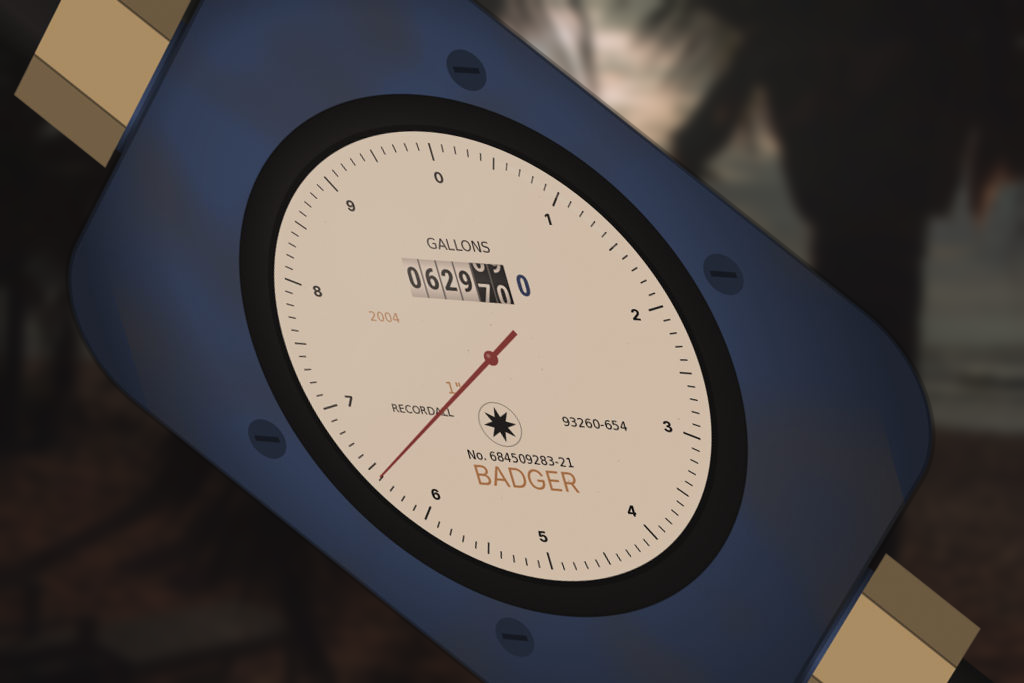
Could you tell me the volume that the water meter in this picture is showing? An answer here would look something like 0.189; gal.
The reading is 629696.4; gal
